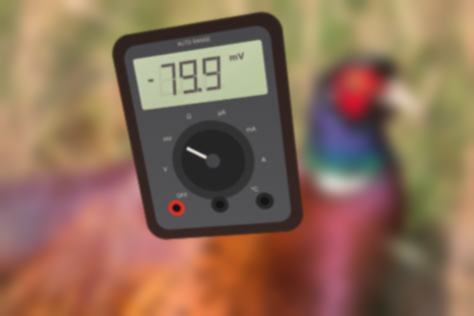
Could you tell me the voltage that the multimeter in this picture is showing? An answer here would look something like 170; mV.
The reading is -79.9; mV
